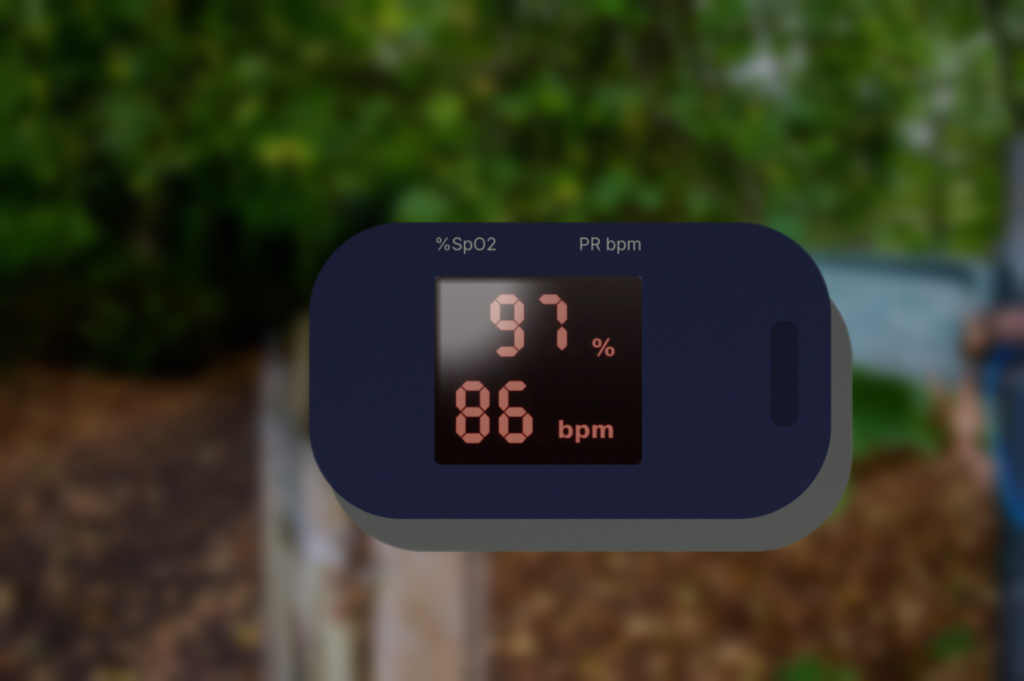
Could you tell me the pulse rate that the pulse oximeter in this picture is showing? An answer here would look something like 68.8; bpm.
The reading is 86; bpm
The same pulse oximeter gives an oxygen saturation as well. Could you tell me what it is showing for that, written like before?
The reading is 97; %
